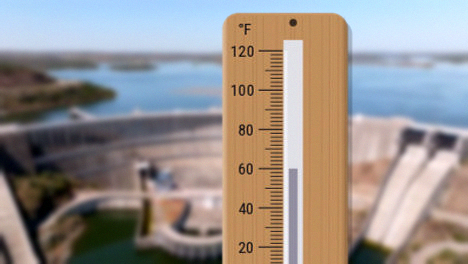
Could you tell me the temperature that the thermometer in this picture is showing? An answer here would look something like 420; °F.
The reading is 60; °F
